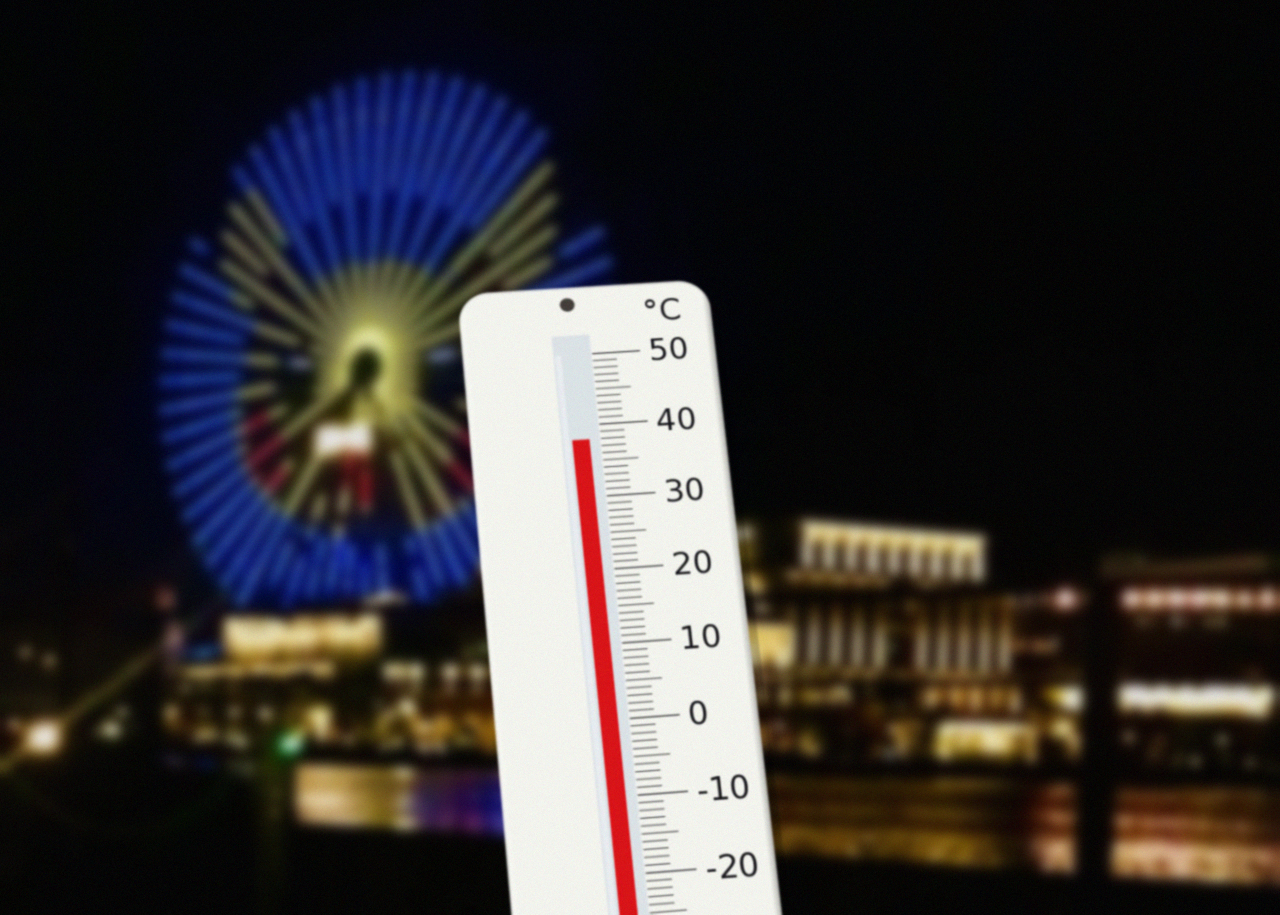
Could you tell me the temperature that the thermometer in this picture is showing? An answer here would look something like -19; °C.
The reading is 38; °C
